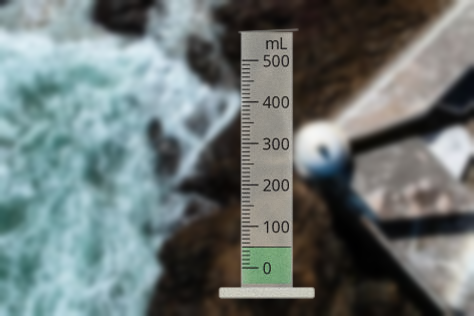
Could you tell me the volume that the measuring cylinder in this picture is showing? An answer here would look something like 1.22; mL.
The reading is 50; mL
